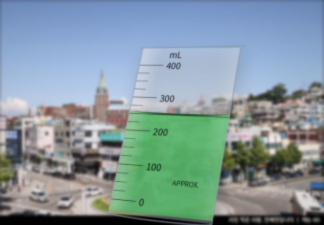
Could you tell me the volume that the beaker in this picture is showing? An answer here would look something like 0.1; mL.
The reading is 250; mL
